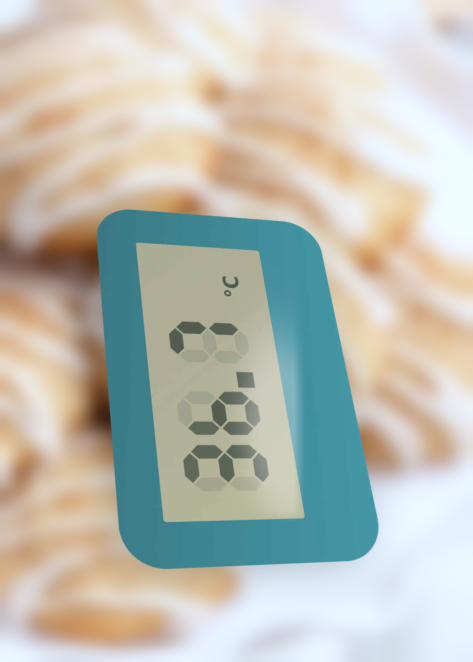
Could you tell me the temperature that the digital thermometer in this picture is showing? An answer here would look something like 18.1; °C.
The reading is 36.7; °C
